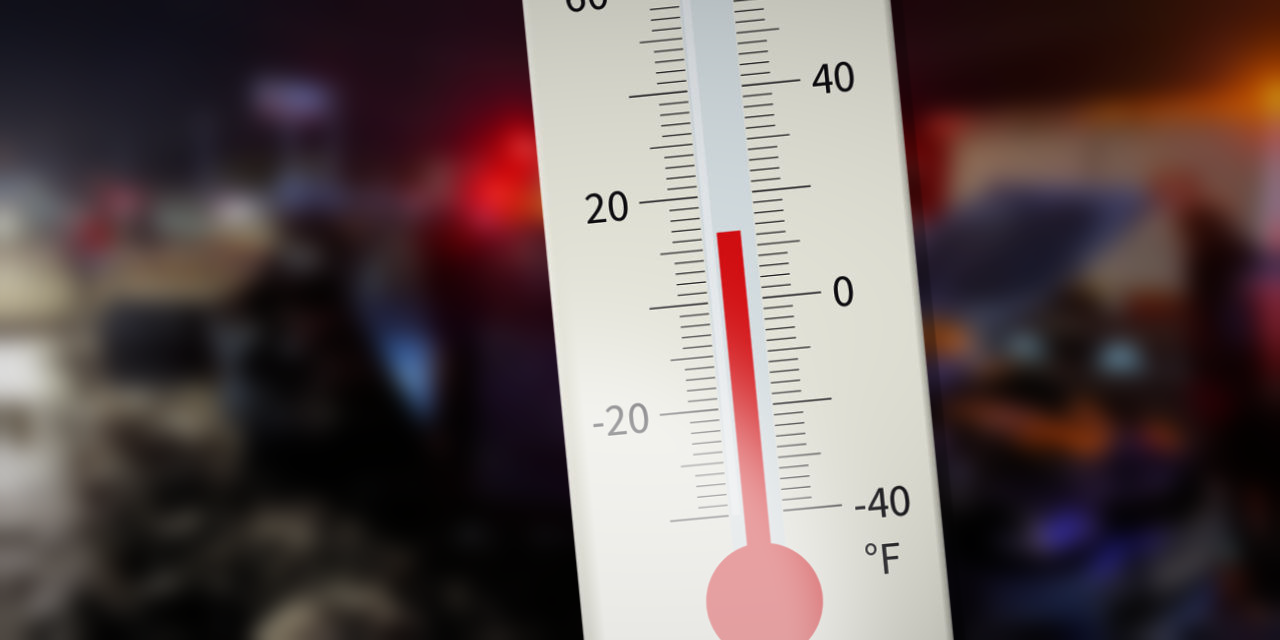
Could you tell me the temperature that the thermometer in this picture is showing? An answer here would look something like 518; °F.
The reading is 13; °F
